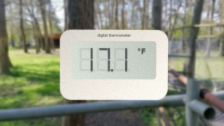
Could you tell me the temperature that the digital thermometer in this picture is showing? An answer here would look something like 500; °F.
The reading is 17.1; °F
